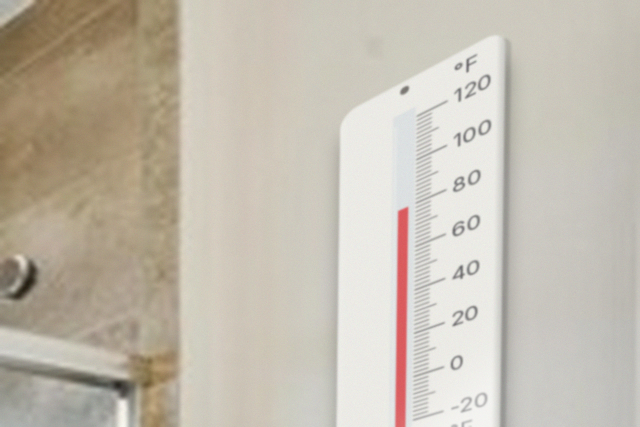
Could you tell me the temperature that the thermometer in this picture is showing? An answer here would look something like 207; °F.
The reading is 80; °F
